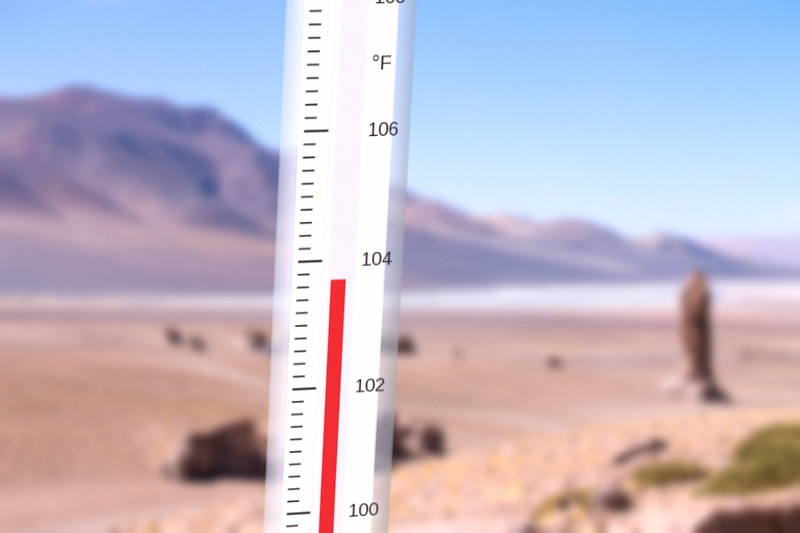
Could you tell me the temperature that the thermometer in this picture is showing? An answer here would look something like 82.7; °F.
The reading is 103.7; °F
